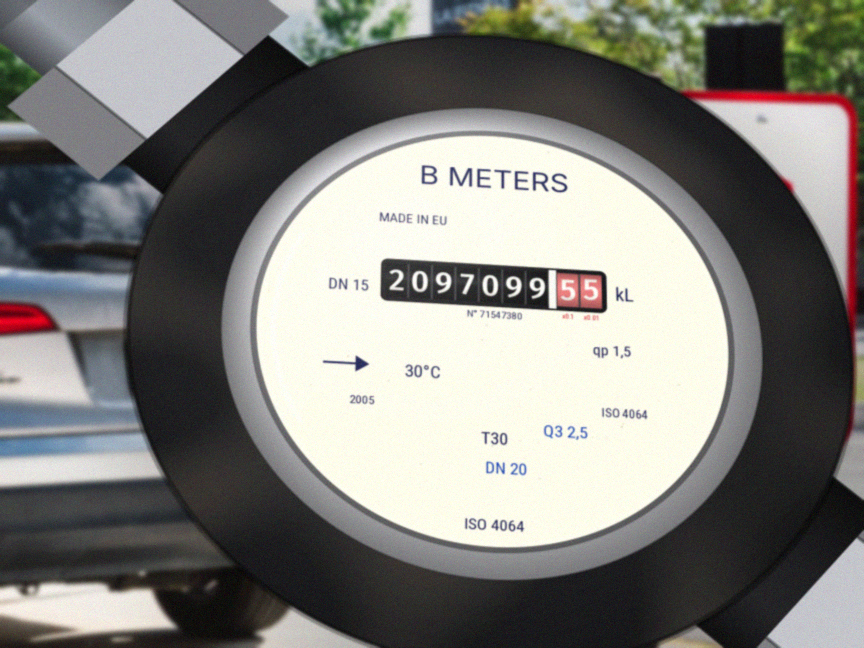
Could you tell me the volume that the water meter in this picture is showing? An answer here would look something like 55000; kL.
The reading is 2097099.55; kL
